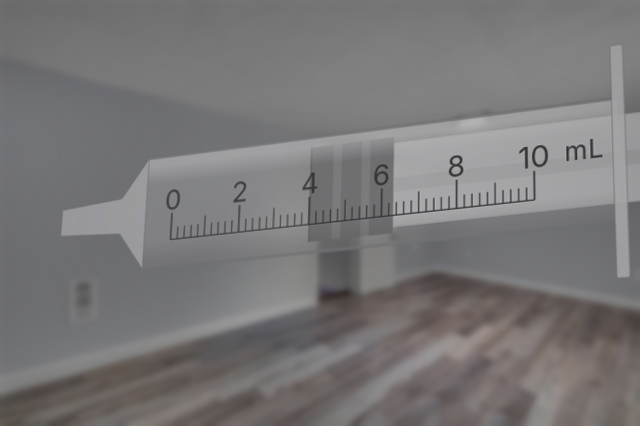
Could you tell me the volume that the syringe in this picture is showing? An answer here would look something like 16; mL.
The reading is 4; mL
